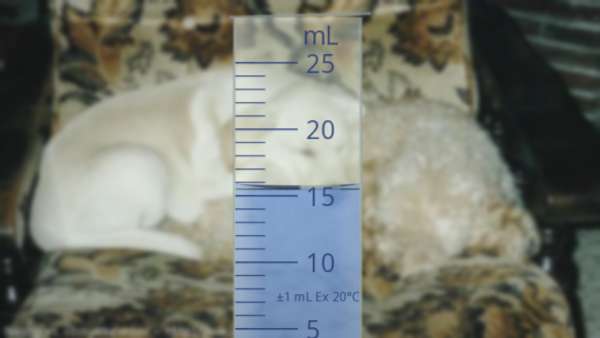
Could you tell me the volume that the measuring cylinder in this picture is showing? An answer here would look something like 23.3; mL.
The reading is 15.5; mL
